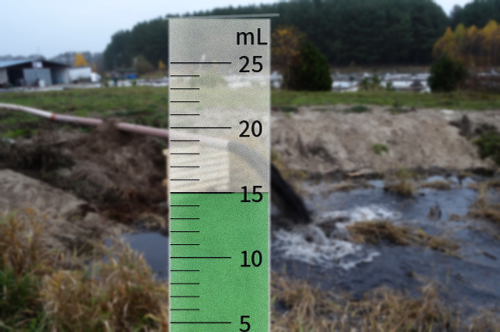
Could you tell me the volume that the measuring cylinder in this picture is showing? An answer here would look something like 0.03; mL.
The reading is 15; mL
